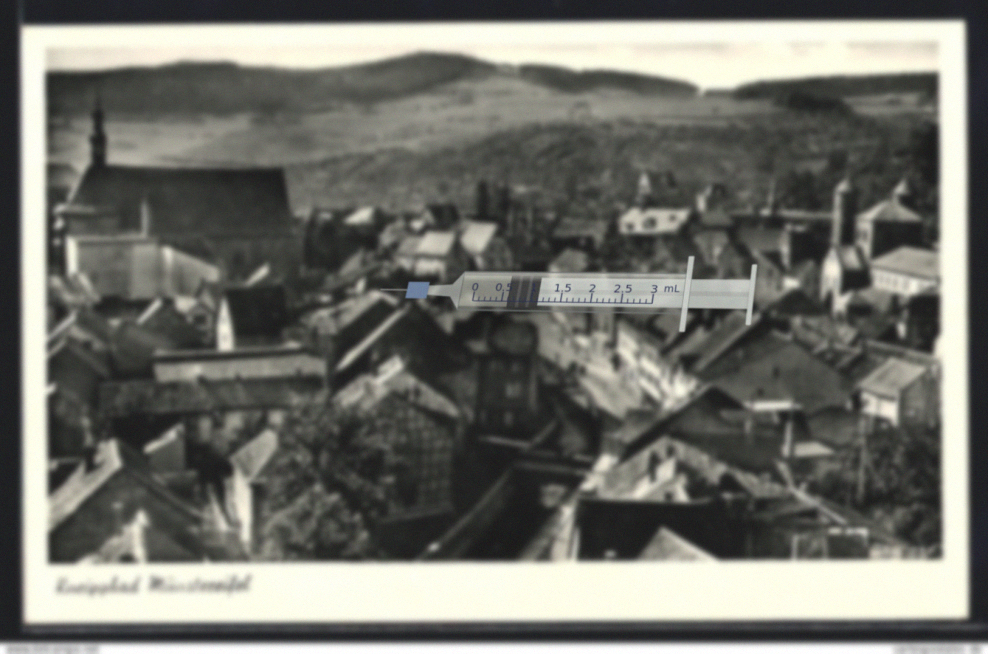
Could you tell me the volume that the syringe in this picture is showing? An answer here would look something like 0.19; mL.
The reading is 0.6; mL
